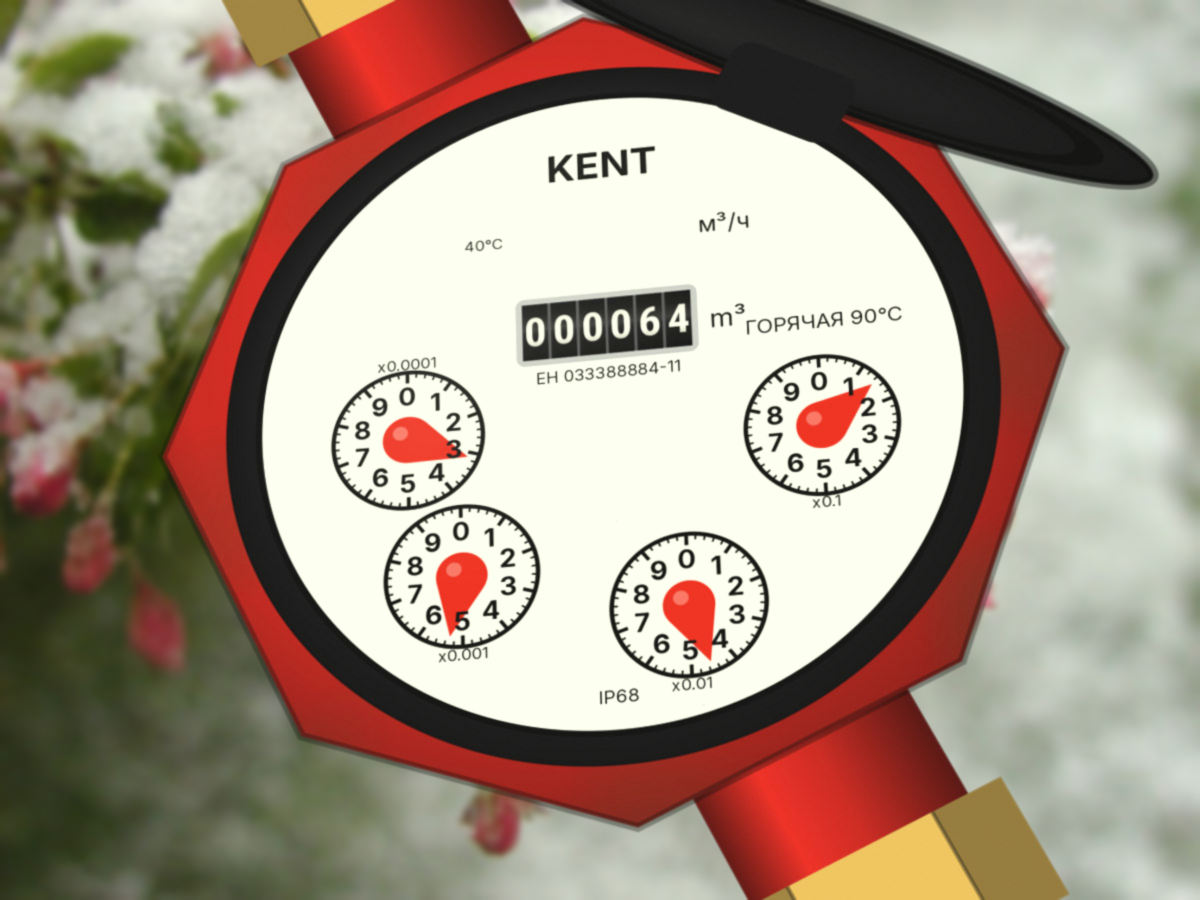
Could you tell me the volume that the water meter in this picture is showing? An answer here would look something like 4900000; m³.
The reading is 64.1453; m³
